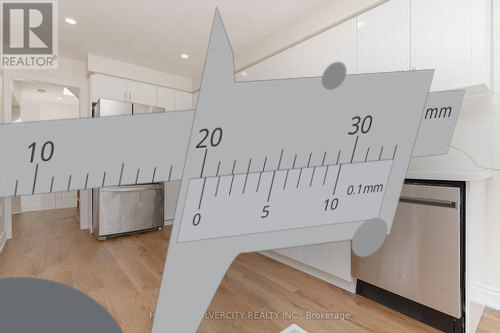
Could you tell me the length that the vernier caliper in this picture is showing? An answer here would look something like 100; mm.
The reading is 20.3; mm
